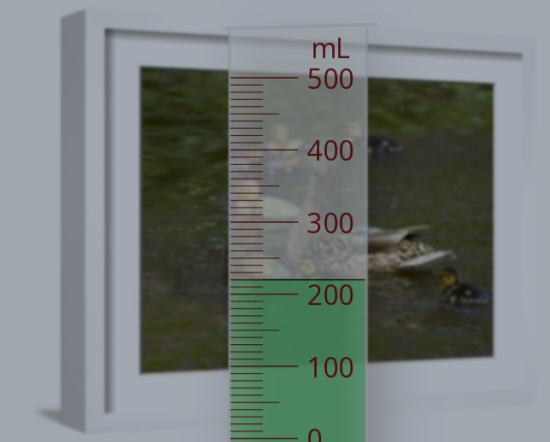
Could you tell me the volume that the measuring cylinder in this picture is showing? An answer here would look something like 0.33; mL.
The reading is 220; mL
